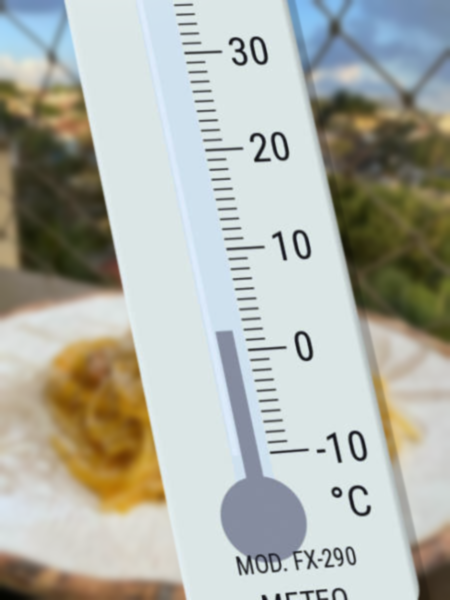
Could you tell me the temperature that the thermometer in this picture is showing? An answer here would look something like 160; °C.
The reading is 2; °C
